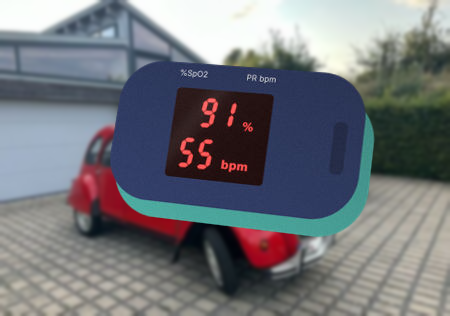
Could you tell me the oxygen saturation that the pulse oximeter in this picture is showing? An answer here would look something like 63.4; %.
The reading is 91; %
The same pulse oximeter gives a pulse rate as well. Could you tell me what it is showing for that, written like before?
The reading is 55; bpm
